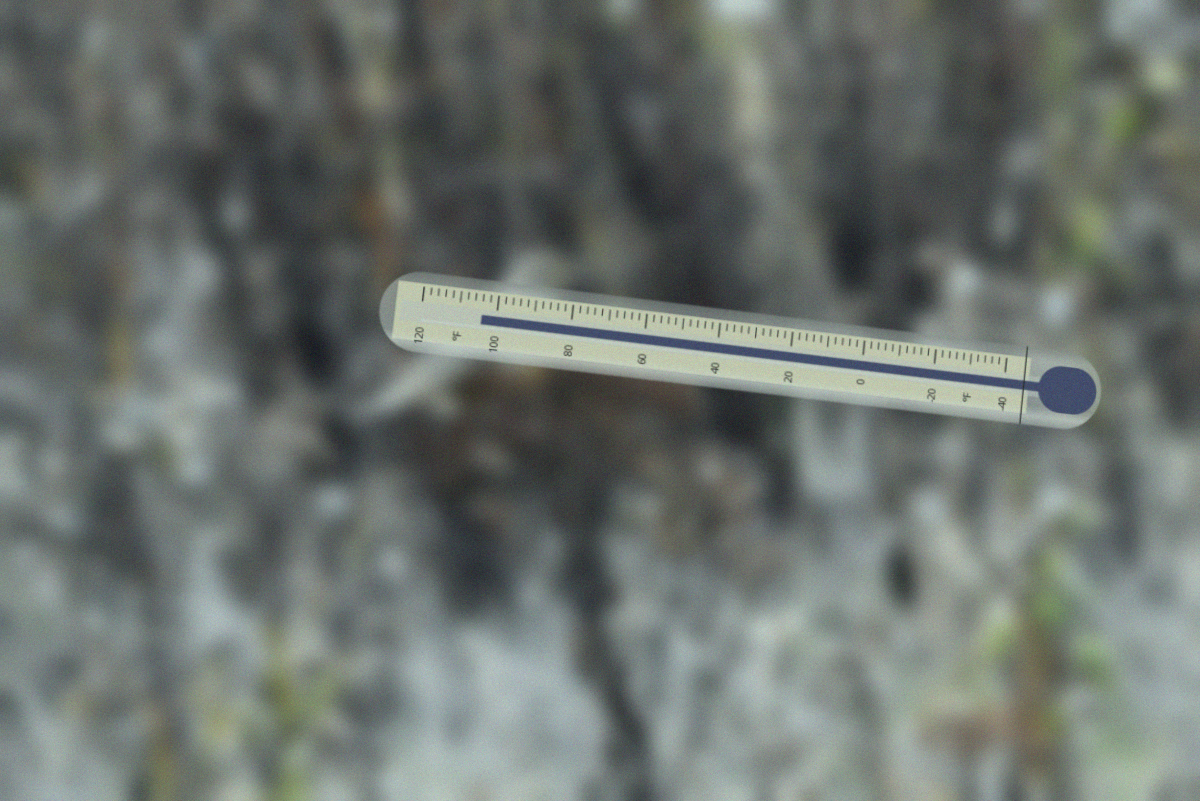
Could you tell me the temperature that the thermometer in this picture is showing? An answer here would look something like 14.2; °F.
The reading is 104; °F
